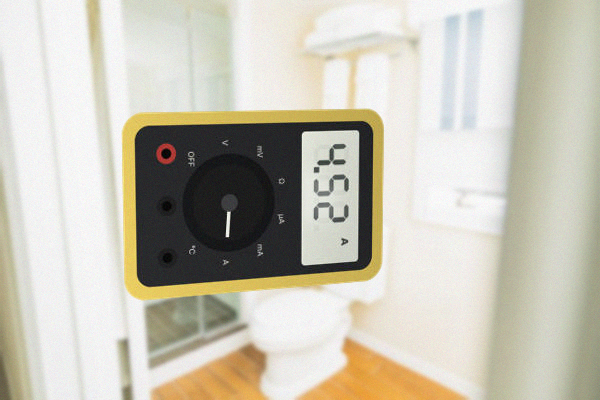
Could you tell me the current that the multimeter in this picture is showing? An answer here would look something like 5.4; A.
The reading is 4.52; A
